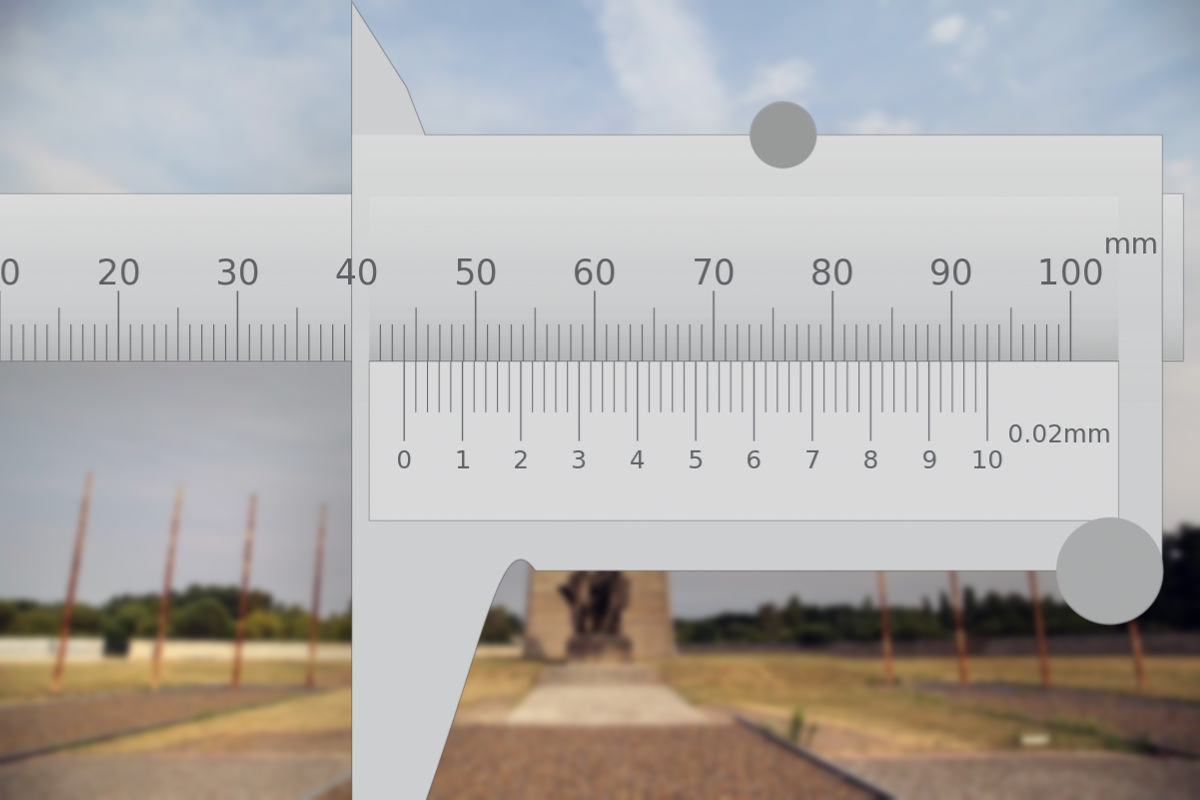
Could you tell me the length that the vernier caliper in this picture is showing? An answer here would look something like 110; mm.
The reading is 44.0; mm
